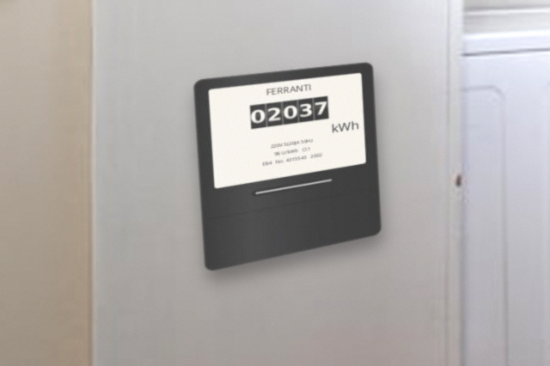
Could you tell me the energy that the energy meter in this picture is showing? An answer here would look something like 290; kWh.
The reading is 2037; kWh
